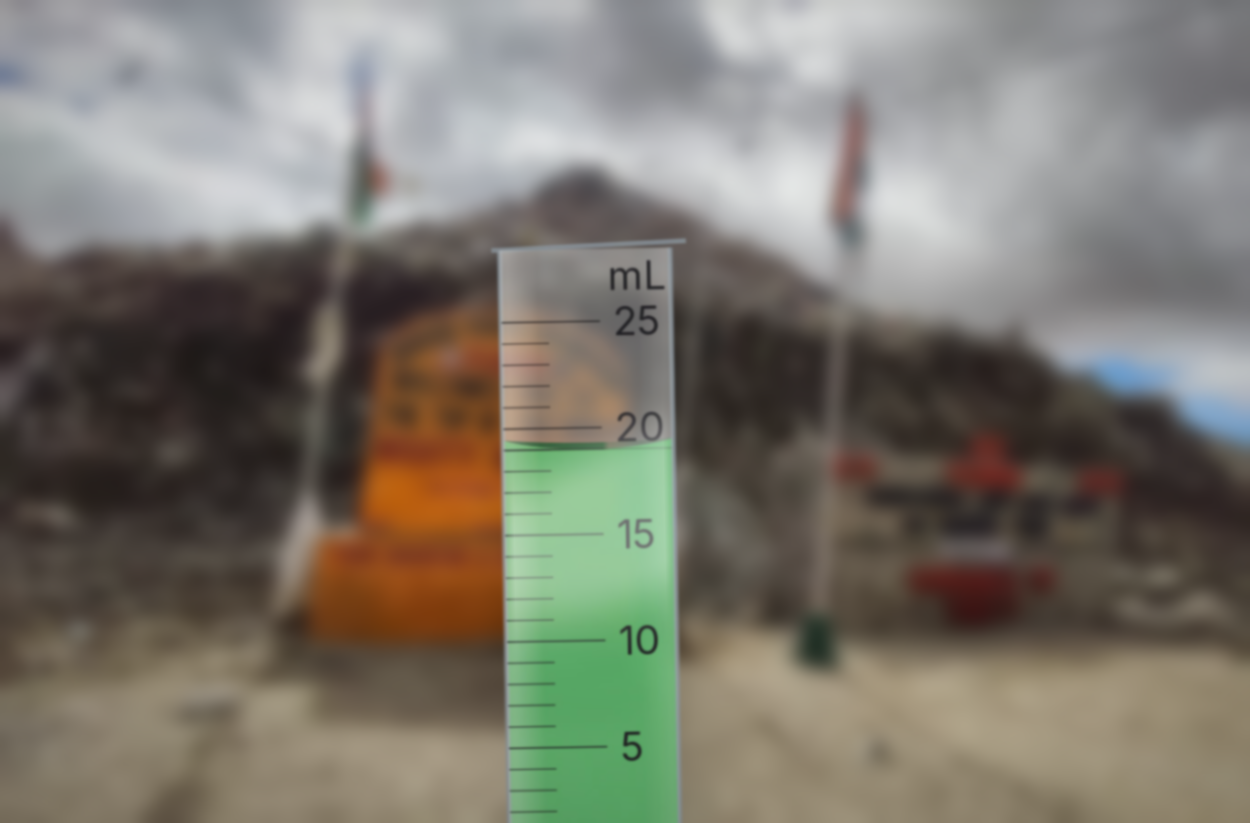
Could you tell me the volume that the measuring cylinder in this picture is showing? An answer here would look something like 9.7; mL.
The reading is 19; mL
